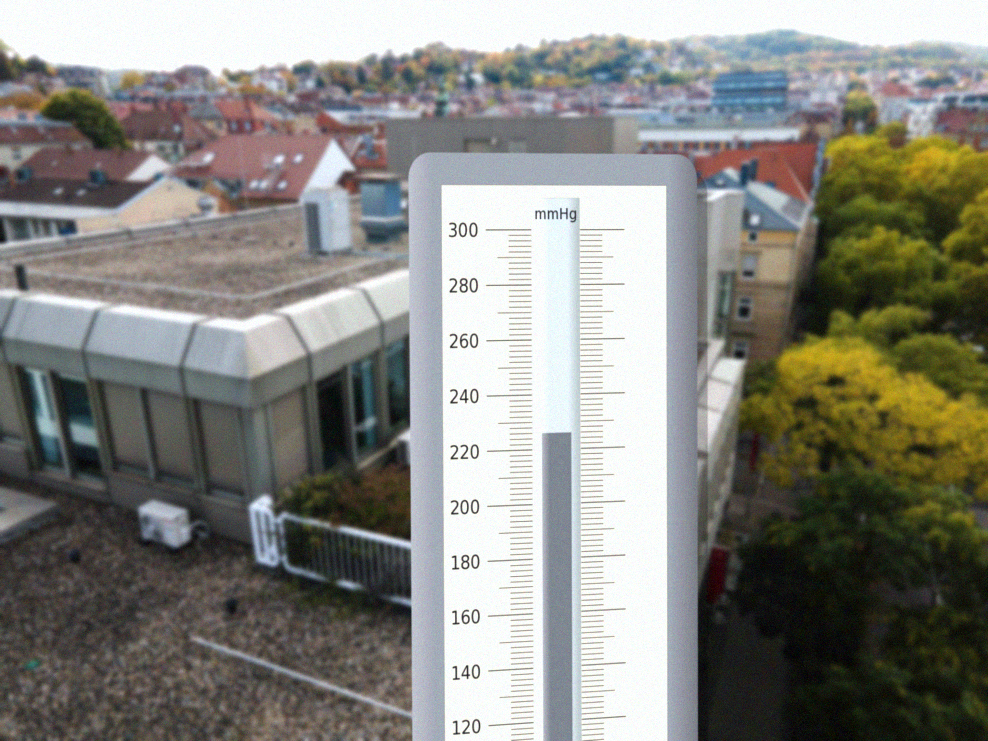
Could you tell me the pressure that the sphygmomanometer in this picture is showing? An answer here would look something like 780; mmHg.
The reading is 226; mmHg
